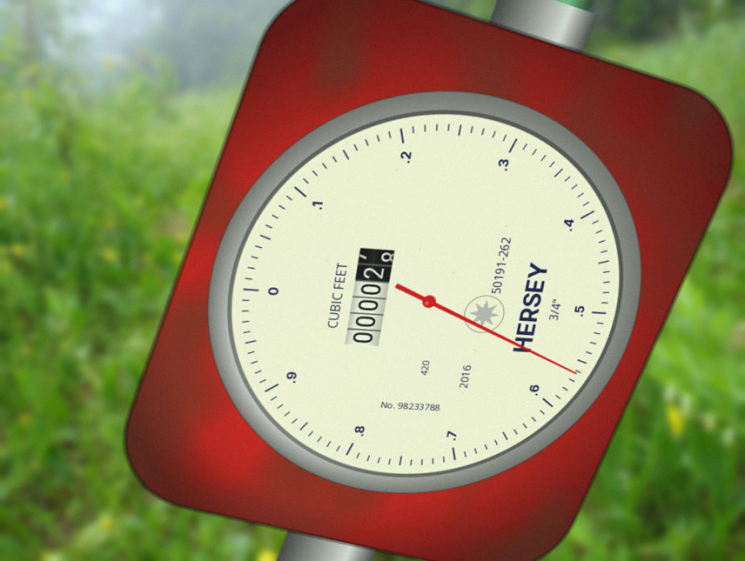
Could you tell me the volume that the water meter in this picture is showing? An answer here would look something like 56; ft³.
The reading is 27.56; ft³
